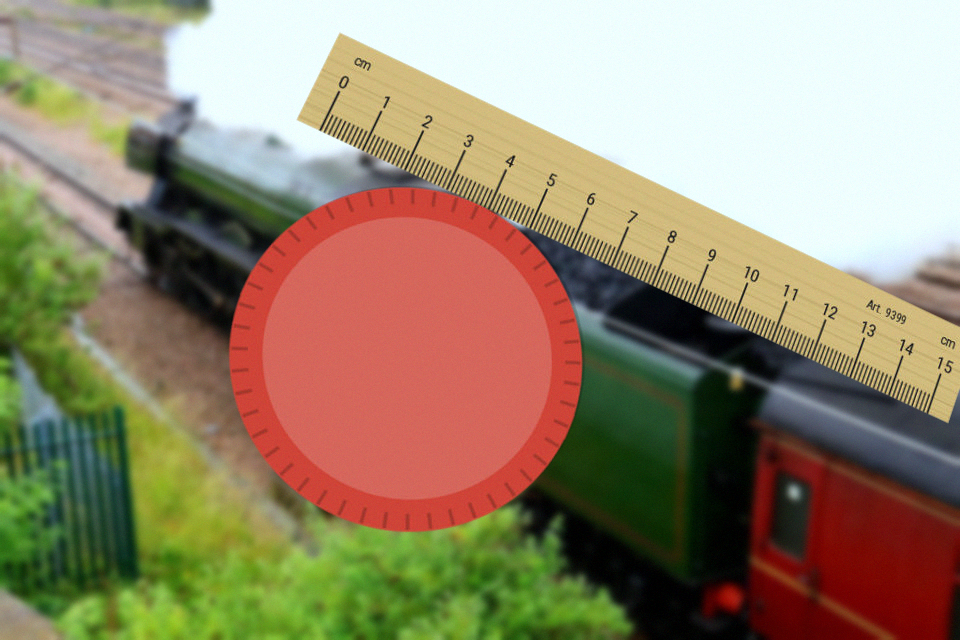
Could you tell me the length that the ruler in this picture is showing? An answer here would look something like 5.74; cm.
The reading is 7.5; cm
